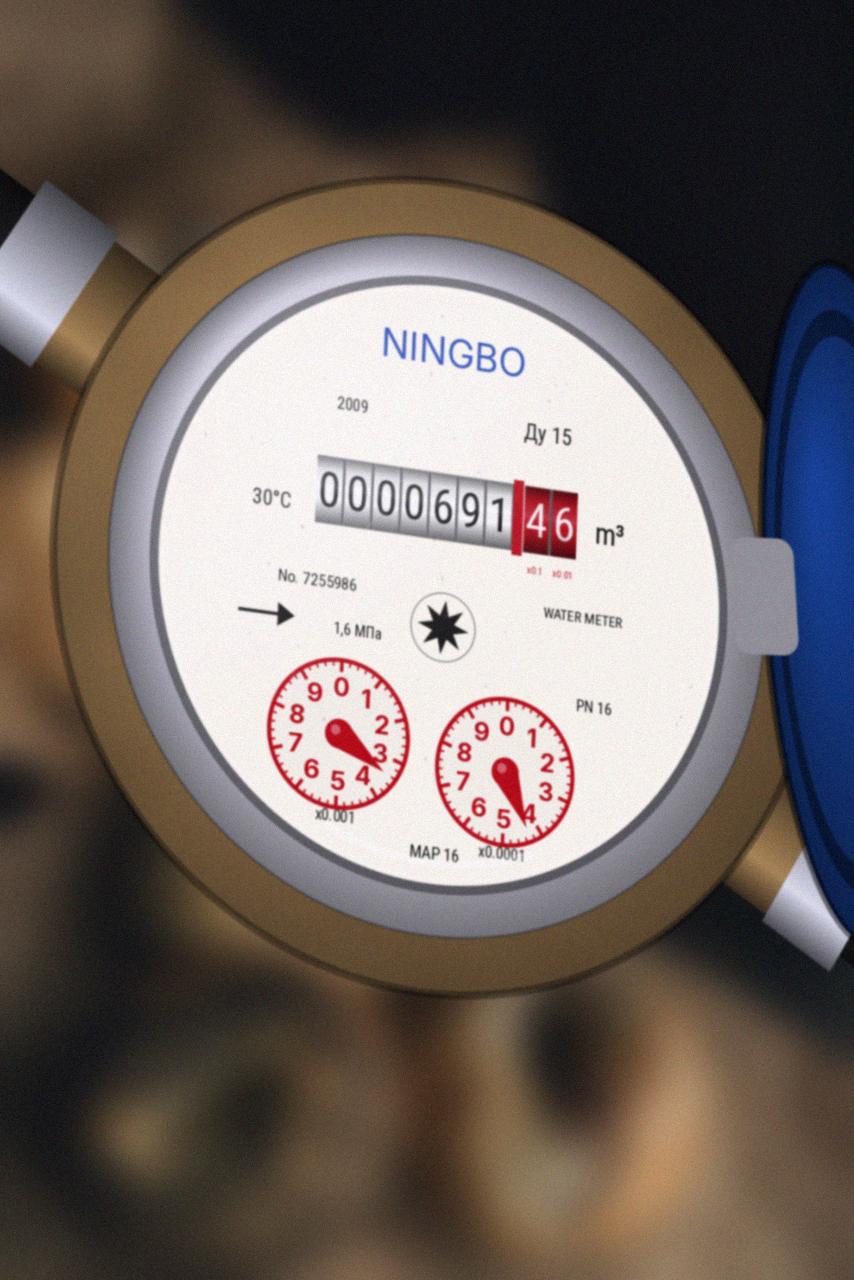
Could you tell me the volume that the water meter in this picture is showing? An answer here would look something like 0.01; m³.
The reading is 691.4634; m³
